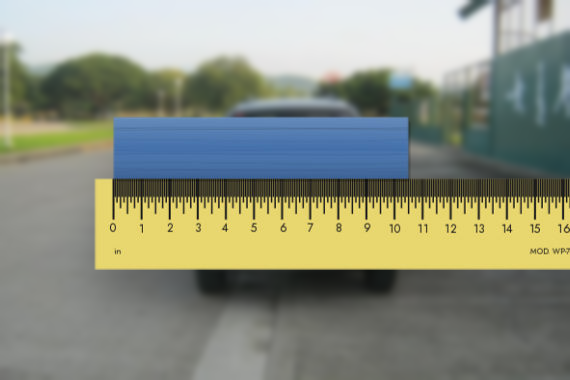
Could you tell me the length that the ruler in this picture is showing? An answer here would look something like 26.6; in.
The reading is 10.5; in
